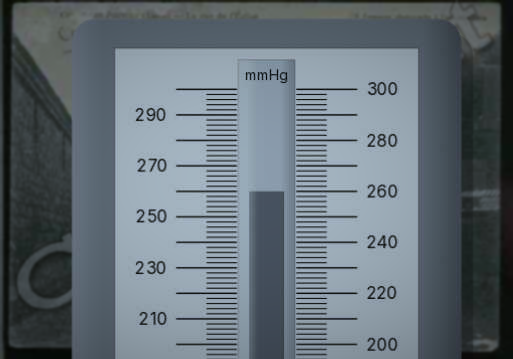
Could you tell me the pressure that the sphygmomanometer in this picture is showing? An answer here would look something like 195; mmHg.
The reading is 260; mmHg
